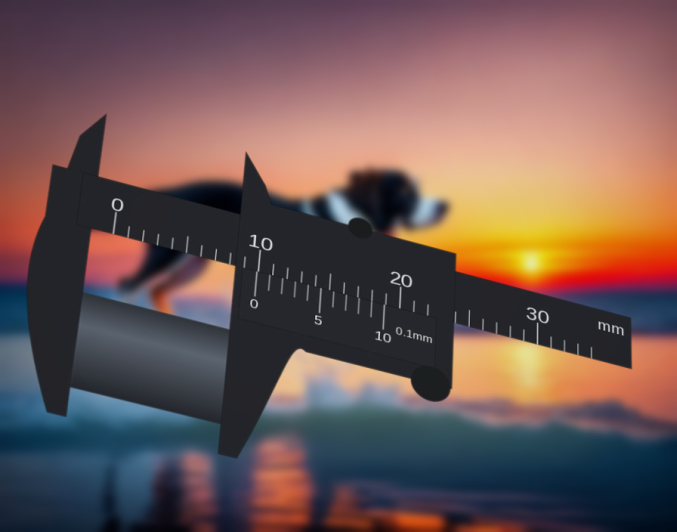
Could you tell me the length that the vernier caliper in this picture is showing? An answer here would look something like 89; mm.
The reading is 9.9; mm
